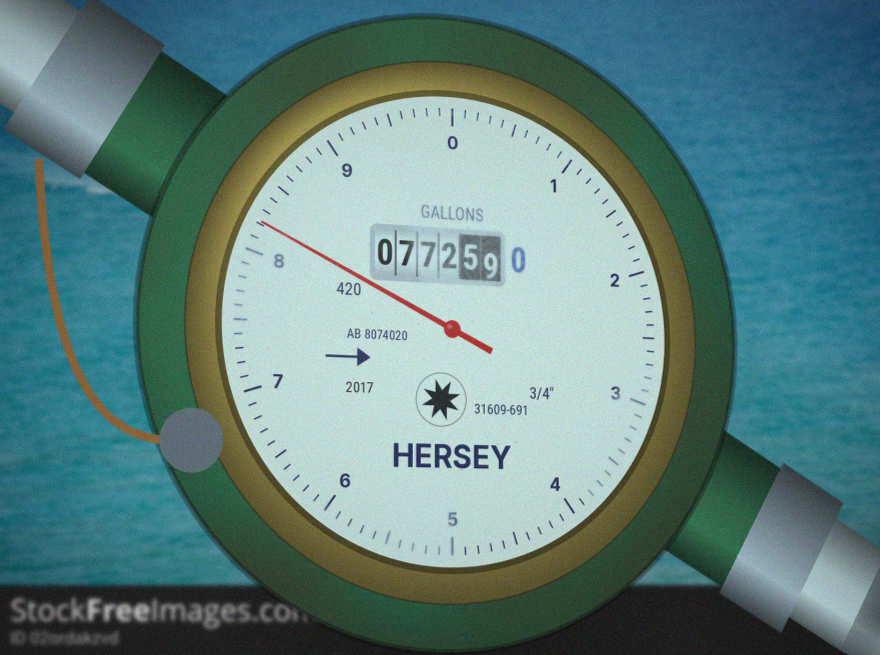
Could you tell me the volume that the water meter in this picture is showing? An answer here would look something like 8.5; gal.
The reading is 772588.2; gal
